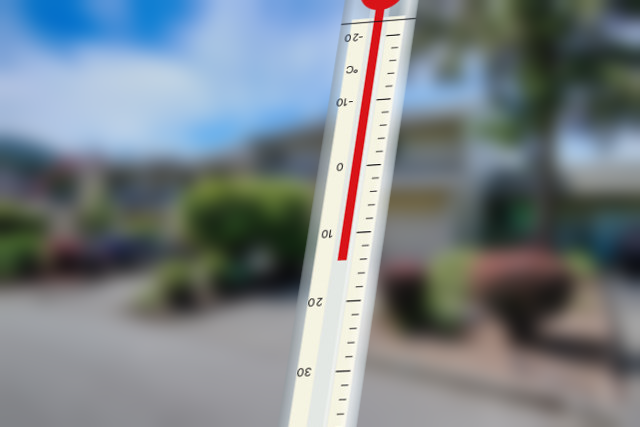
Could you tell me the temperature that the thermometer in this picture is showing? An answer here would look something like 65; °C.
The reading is 14; °C
